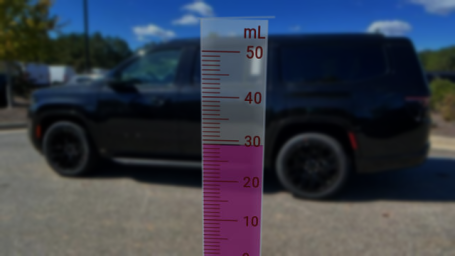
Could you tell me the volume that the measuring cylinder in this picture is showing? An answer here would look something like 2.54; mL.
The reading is 29; mL
